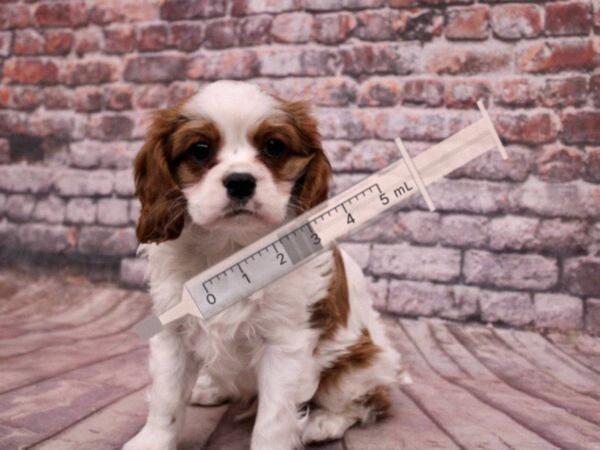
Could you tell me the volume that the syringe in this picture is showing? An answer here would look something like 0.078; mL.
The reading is 2.2; mL
